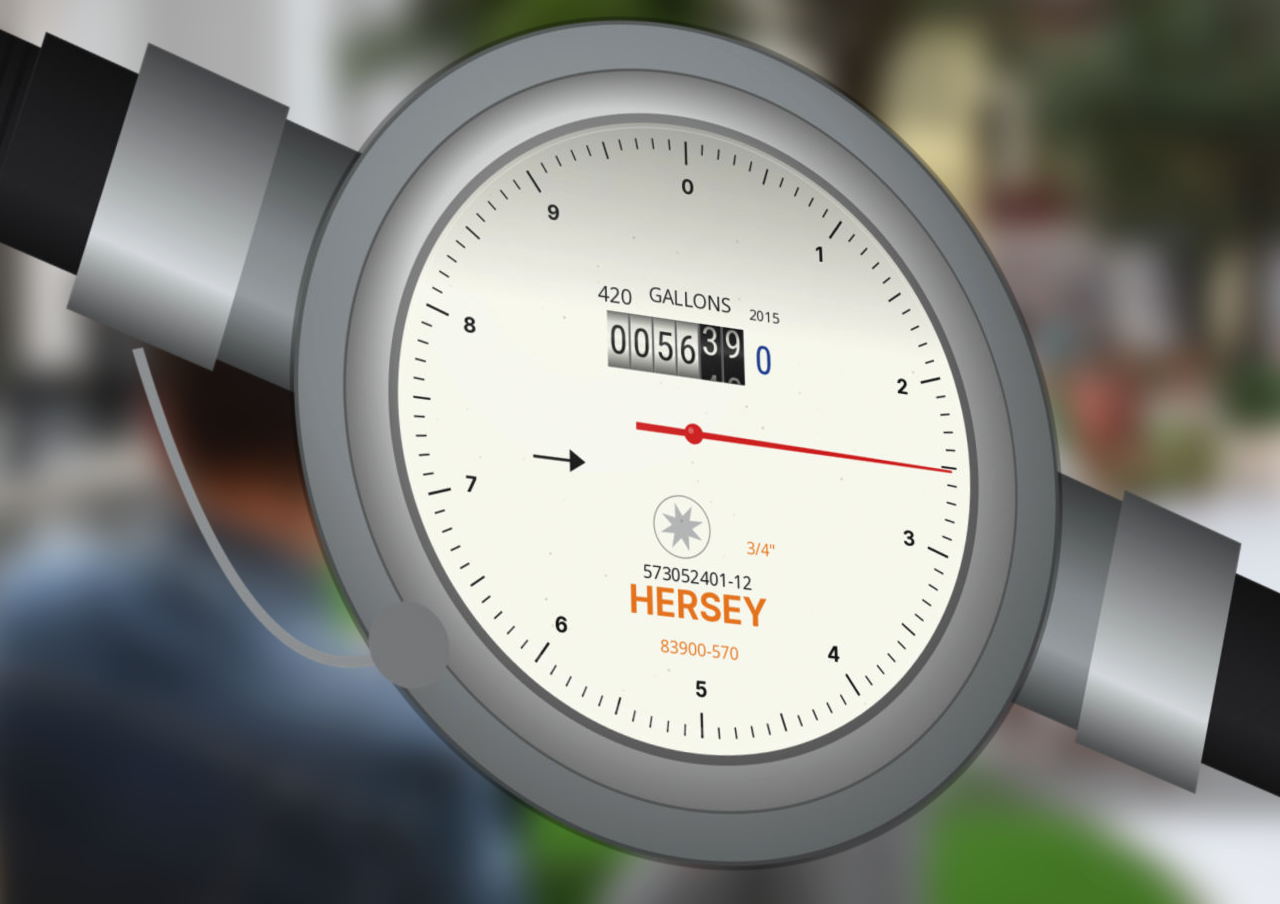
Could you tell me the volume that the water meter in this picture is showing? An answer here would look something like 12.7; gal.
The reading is 56392.5; gal
